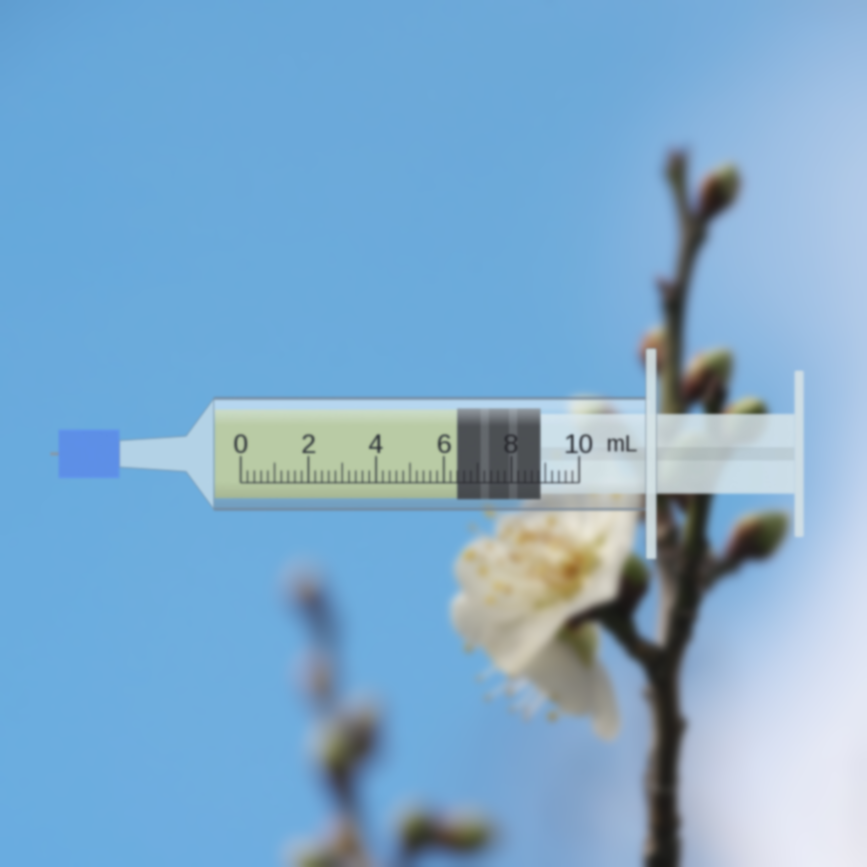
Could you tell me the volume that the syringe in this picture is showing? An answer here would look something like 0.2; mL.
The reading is 6.4; mL
